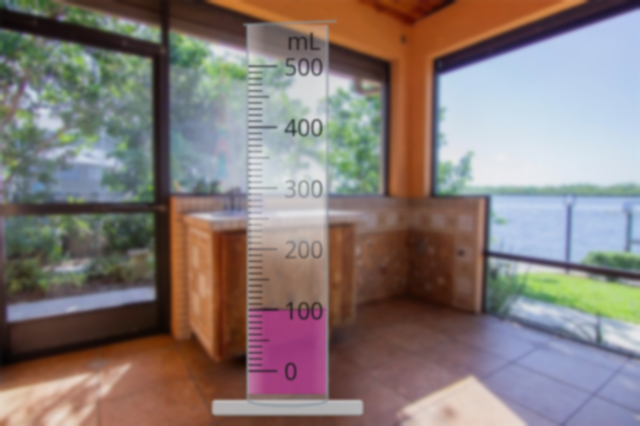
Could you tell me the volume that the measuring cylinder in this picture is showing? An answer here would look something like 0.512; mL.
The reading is 100; mL
